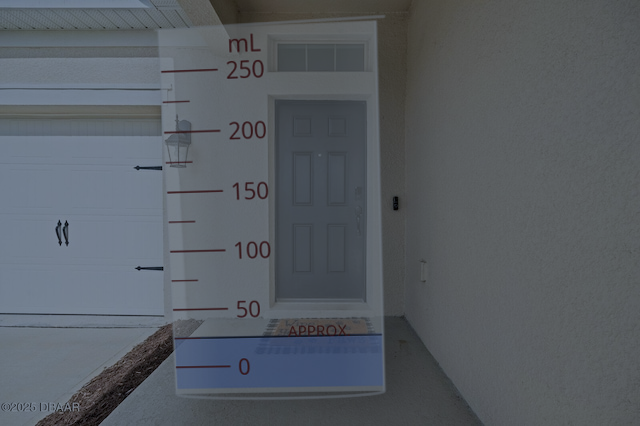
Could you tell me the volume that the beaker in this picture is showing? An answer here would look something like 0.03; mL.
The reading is 25; mL
